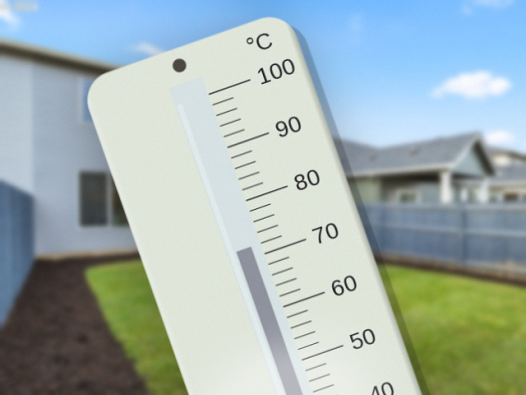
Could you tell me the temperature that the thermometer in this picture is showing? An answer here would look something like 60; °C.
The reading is 72; °C
